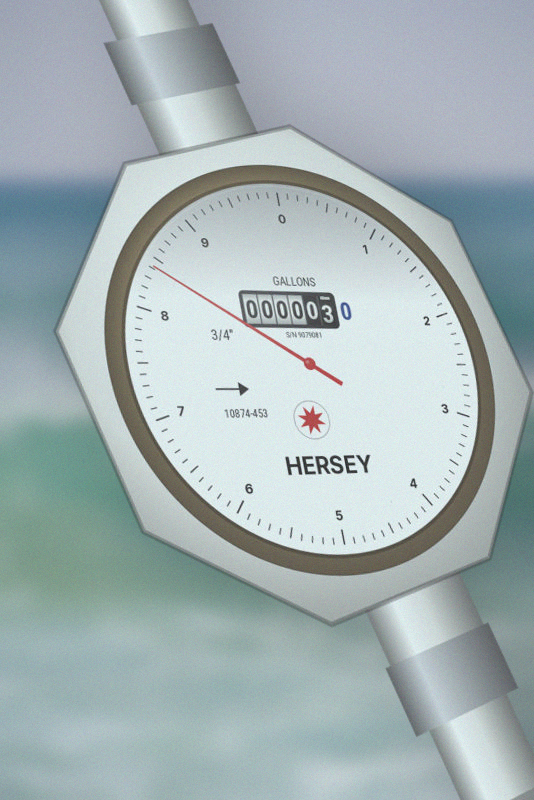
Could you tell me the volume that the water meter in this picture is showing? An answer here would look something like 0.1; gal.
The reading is 28.4; gal
